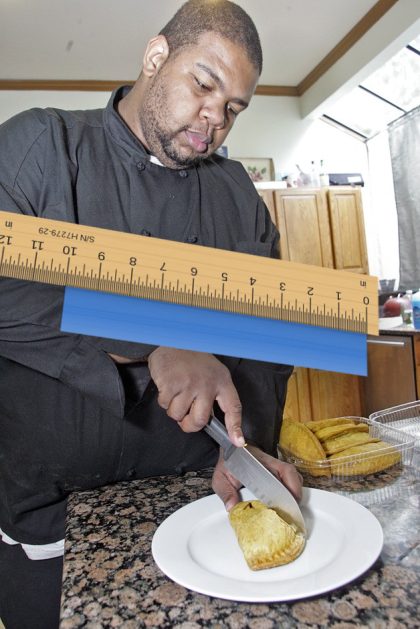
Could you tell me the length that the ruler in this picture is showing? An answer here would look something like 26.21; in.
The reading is 10; in
